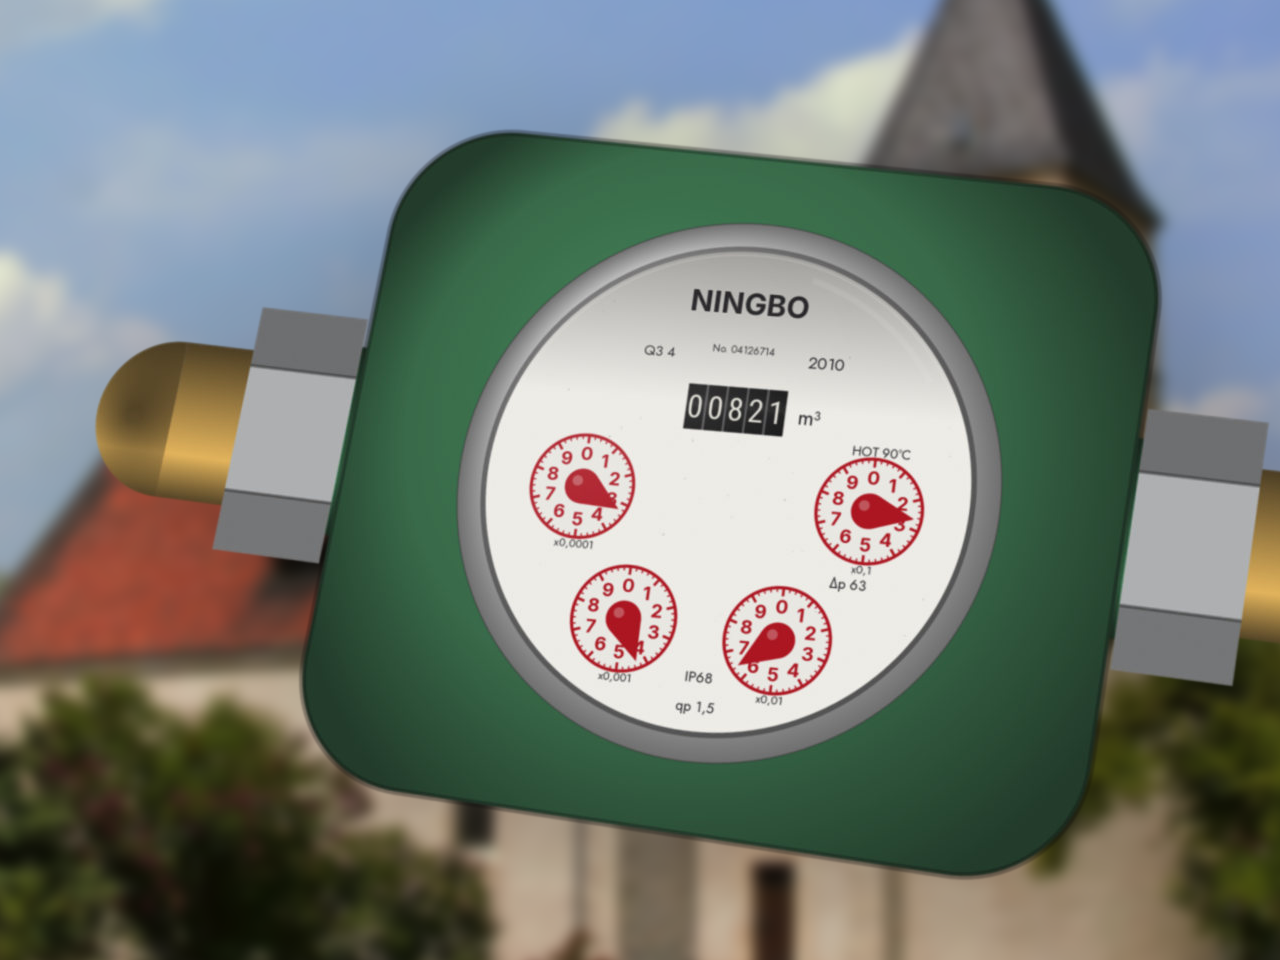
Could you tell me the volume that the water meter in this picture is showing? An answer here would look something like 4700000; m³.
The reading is 821.2643; m³
